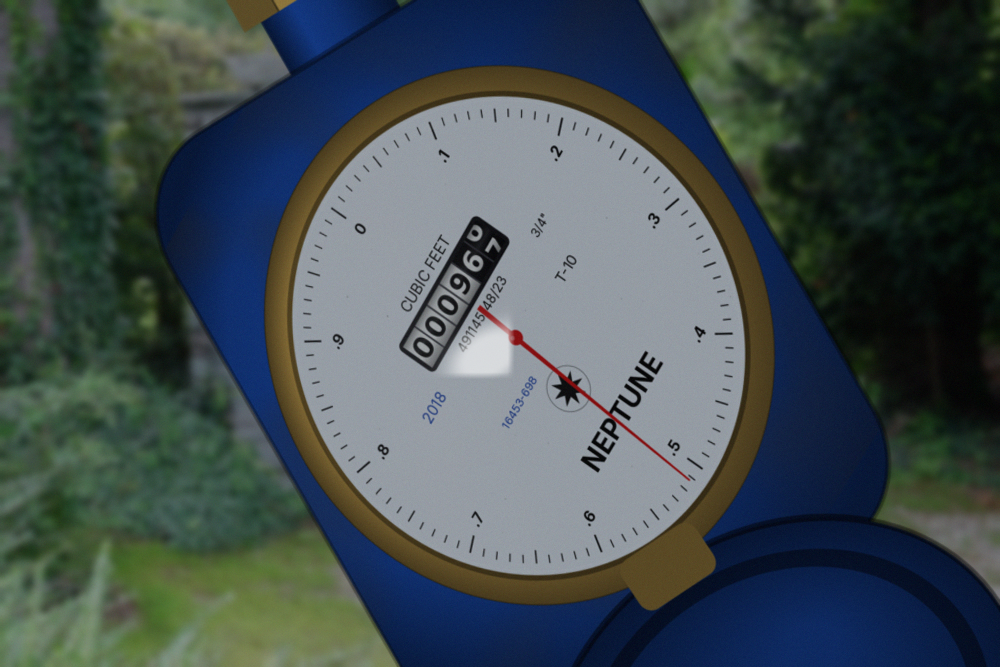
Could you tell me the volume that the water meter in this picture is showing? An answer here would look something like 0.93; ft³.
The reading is 966.51; ft³
